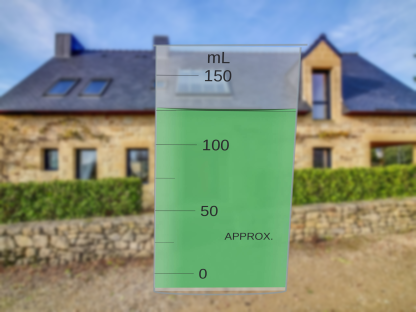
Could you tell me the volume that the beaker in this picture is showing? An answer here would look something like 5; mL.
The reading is 125; mL
